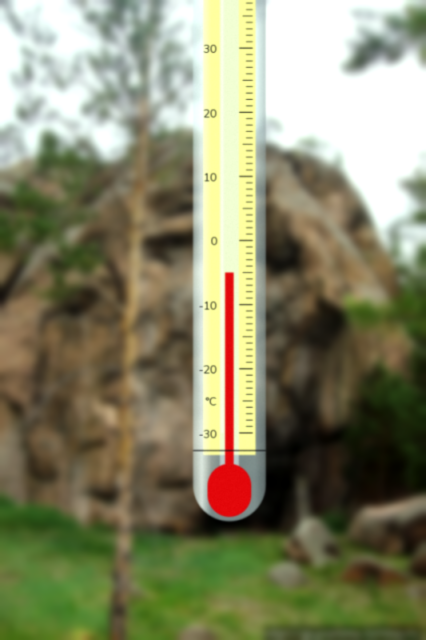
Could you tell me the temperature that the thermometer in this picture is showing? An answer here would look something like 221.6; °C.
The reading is -5; °C
